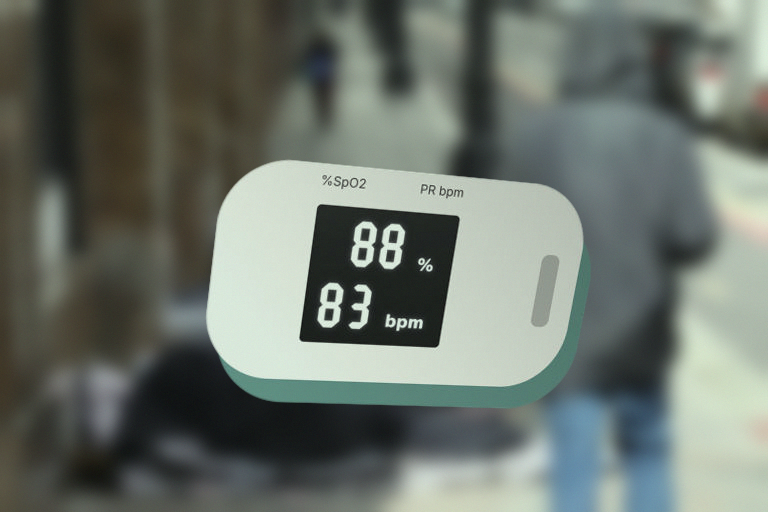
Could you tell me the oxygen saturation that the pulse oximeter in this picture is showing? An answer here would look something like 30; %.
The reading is 88; %
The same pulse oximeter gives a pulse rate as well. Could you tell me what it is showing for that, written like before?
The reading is 83; bpm
